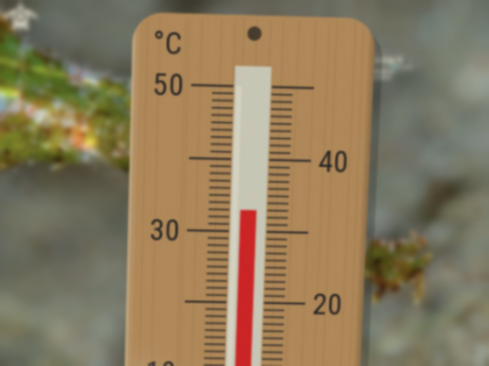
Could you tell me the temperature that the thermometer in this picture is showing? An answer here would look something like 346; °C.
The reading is 33; °C
